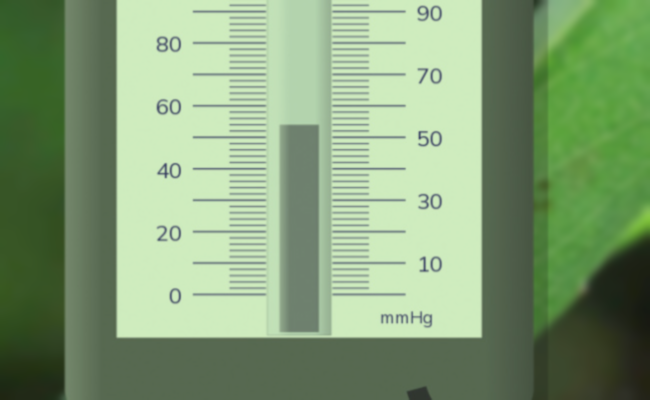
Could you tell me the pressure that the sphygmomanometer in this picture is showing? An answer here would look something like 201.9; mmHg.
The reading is 54; mmHg
